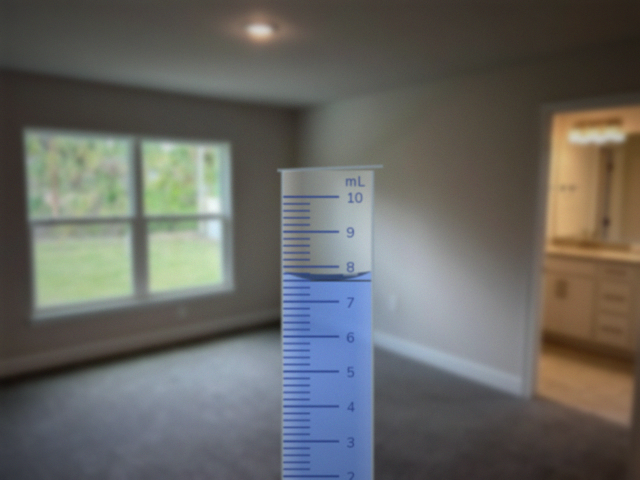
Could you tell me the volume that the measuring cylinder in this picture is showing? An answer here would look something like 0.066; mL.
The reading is 7.6; mL
